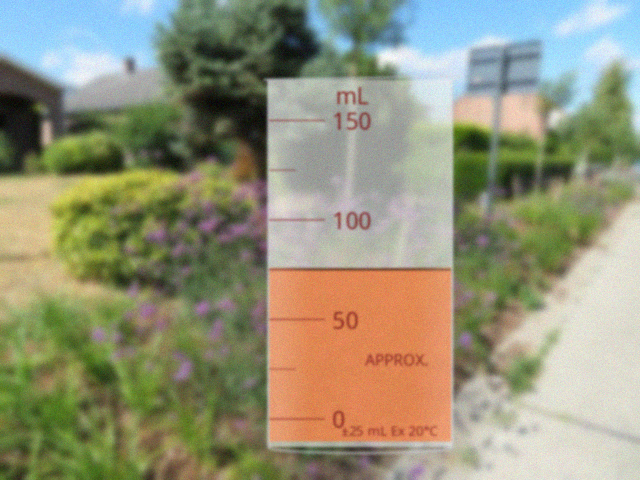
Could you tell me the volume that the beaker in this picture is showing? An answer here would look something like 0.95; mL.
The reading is 75; mL
